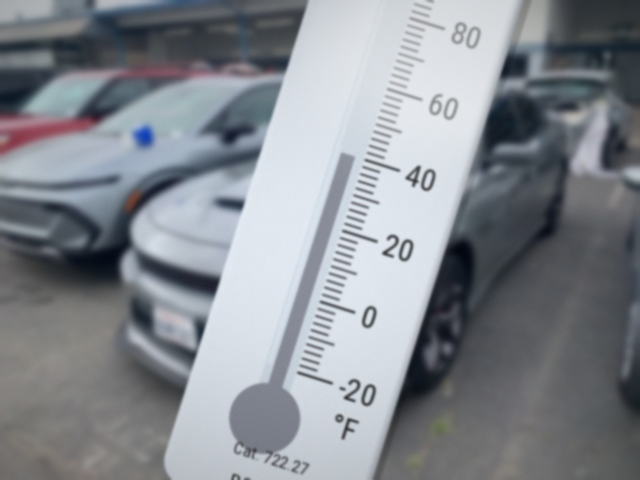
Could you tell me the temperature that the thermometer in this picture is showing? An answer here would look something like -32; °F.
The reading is 40; °F
